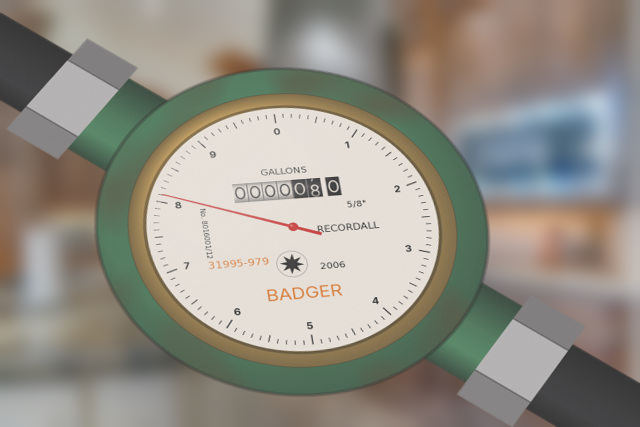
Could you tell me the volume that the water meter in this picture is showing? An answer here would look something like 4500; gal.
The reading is 78.1; gal
